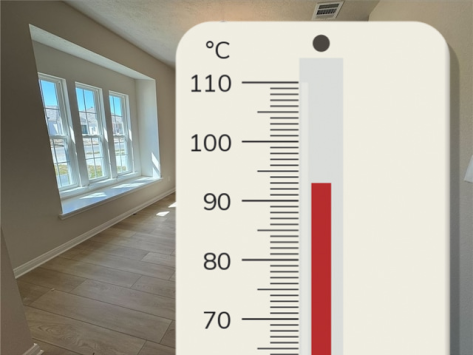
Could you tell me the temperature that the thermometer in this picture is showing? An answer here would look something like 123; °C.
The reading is 93; °C
